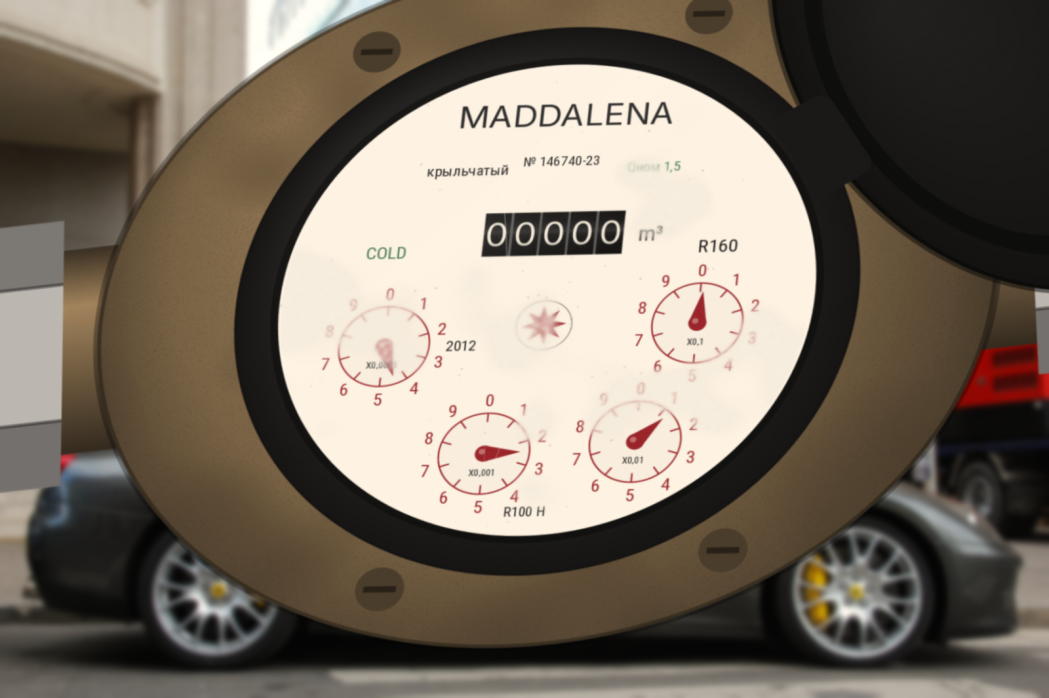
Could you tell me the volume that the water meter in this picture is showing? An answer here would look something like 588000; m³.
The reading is 0.0124; m³
